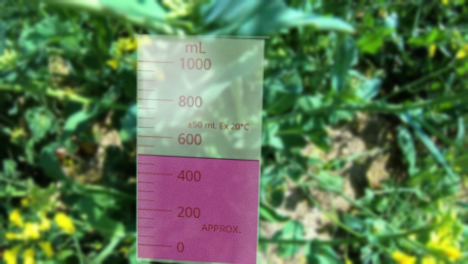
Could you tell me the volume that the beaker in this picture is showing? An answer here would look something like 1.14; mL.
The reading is 500; mL
